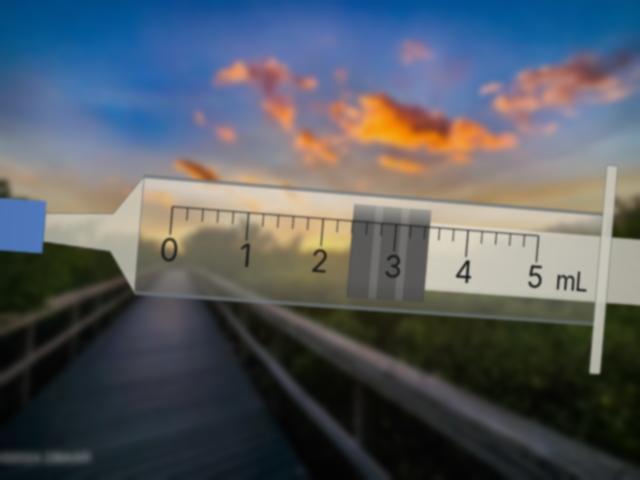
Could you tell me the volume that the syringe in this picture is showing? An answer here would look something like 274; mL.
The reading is 2.4; mL
